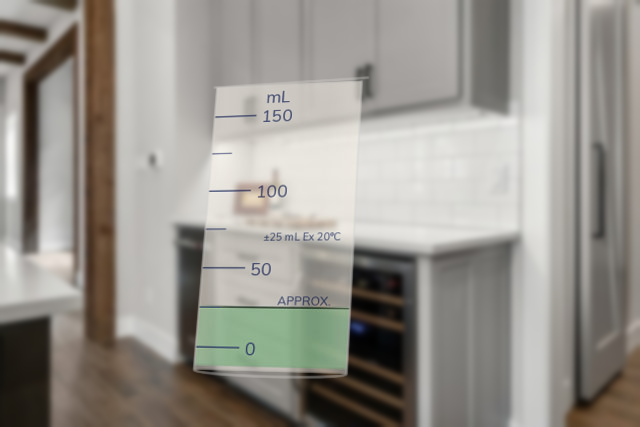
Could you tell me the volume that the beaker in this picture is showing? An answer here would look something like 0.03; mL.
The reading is 25; mL
